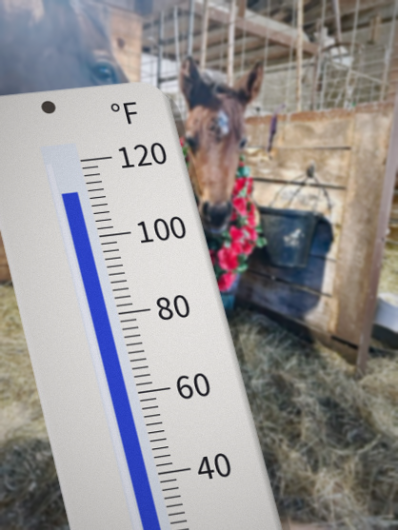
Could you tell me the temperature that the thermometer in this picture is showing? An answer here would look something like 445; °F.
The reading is 112; °F
